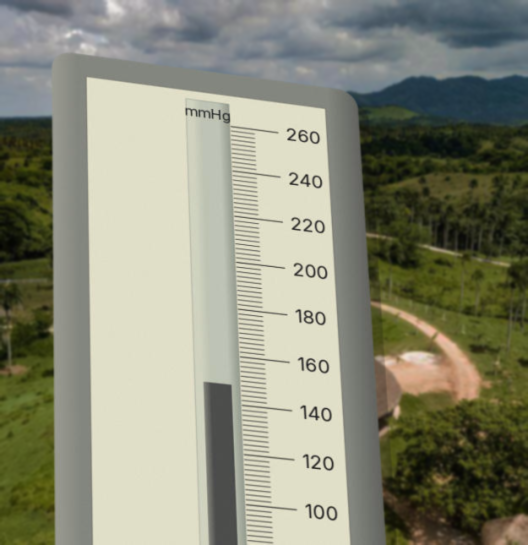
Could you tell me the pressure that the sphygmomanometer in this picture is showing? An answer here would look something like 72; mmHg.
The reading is 148; mmHg
